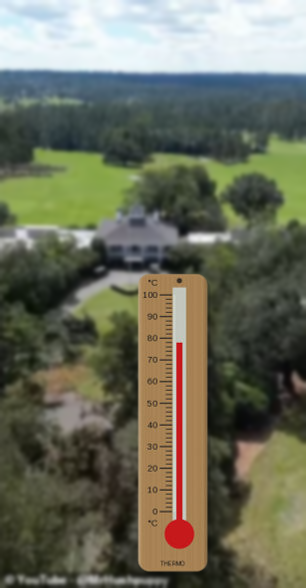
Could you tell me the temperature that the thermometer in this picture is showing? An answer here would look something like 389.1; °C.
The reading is 78; °C
